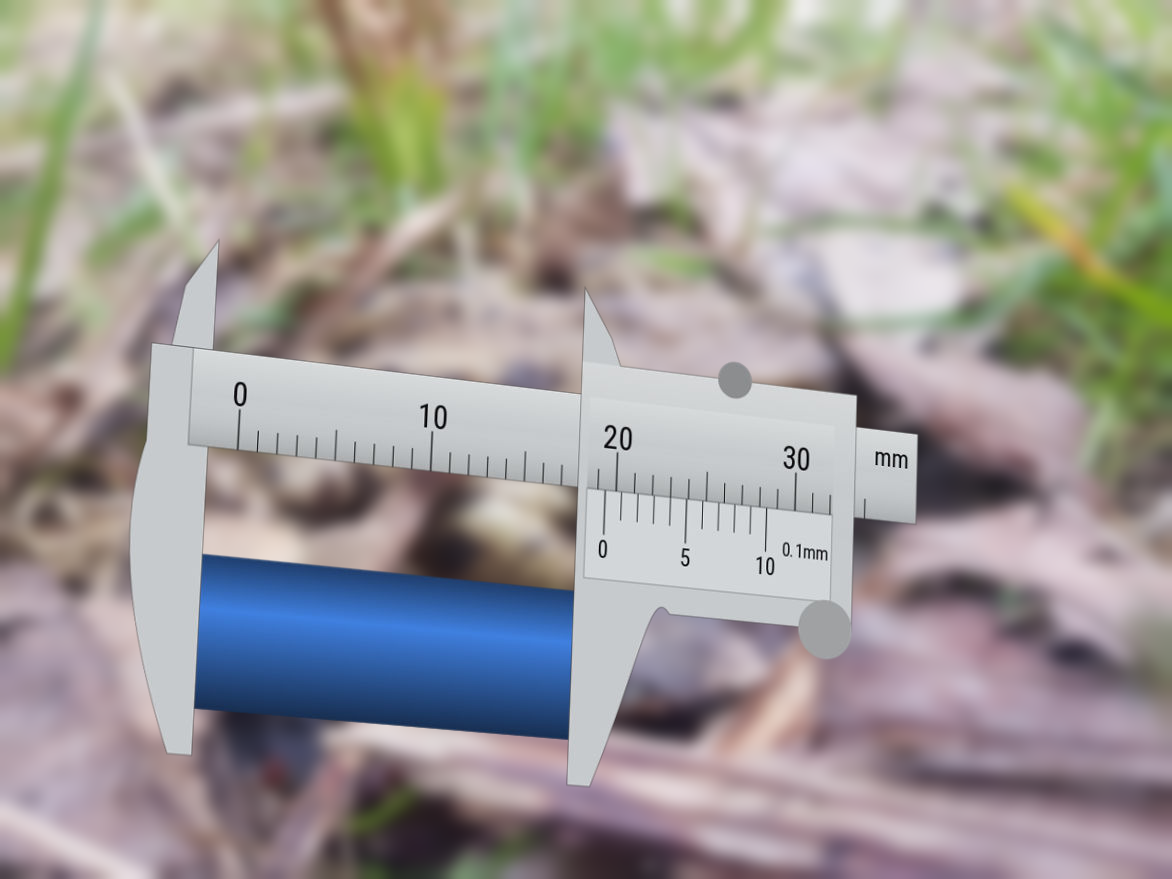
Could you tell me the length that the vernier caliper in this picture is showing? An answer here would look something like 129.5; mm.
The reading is 19.4; mm
